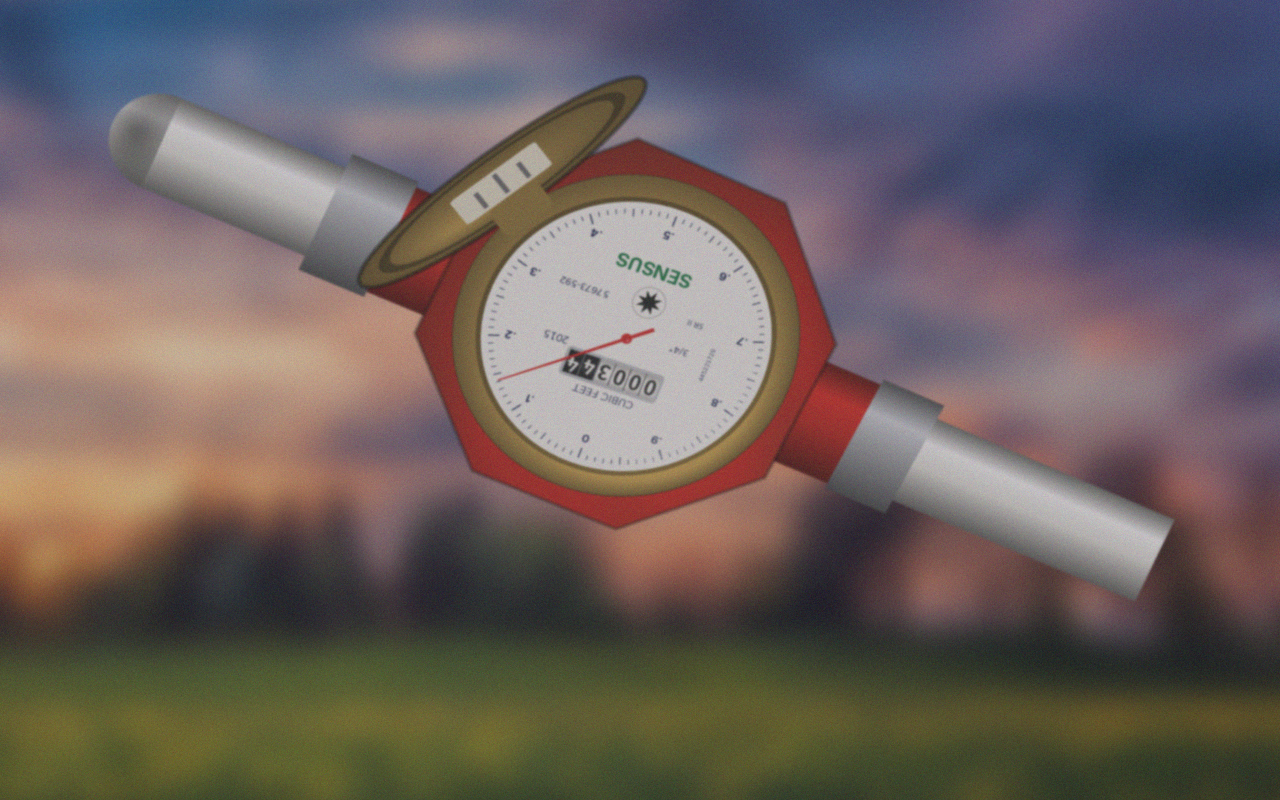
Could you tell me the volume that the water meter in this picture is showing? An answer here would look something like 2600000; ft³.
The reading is 344.14; ft³
